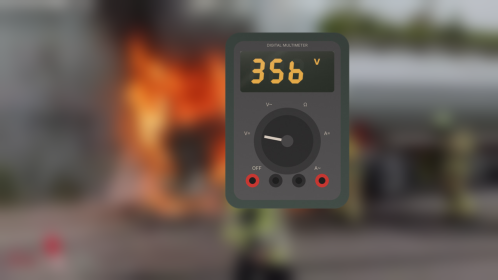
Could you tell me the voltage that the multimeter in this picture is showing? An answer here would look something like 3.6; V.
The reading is 356; V
